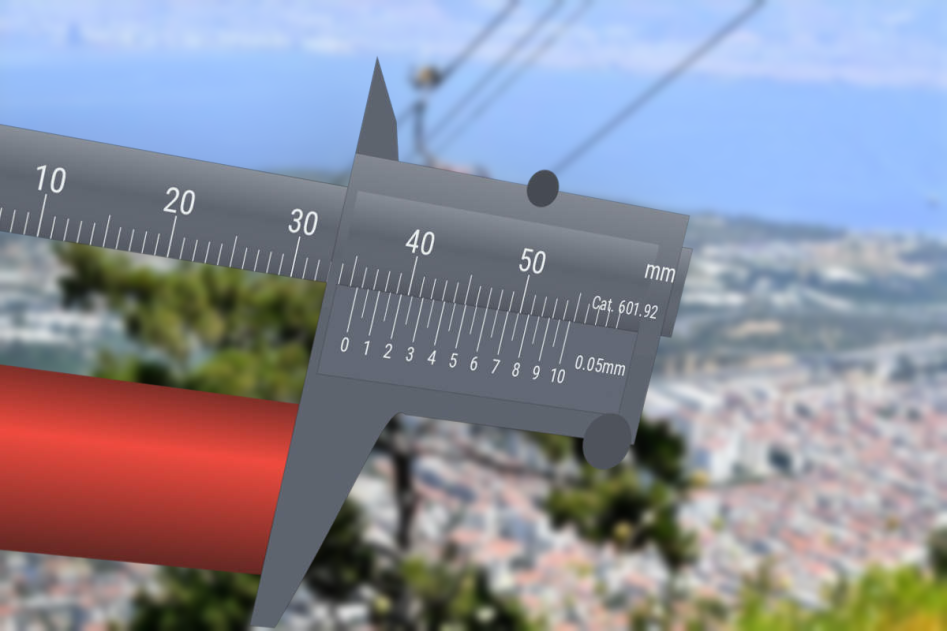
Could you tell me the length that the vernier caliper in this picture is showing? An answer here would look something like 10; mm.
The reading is 35.6; mm
